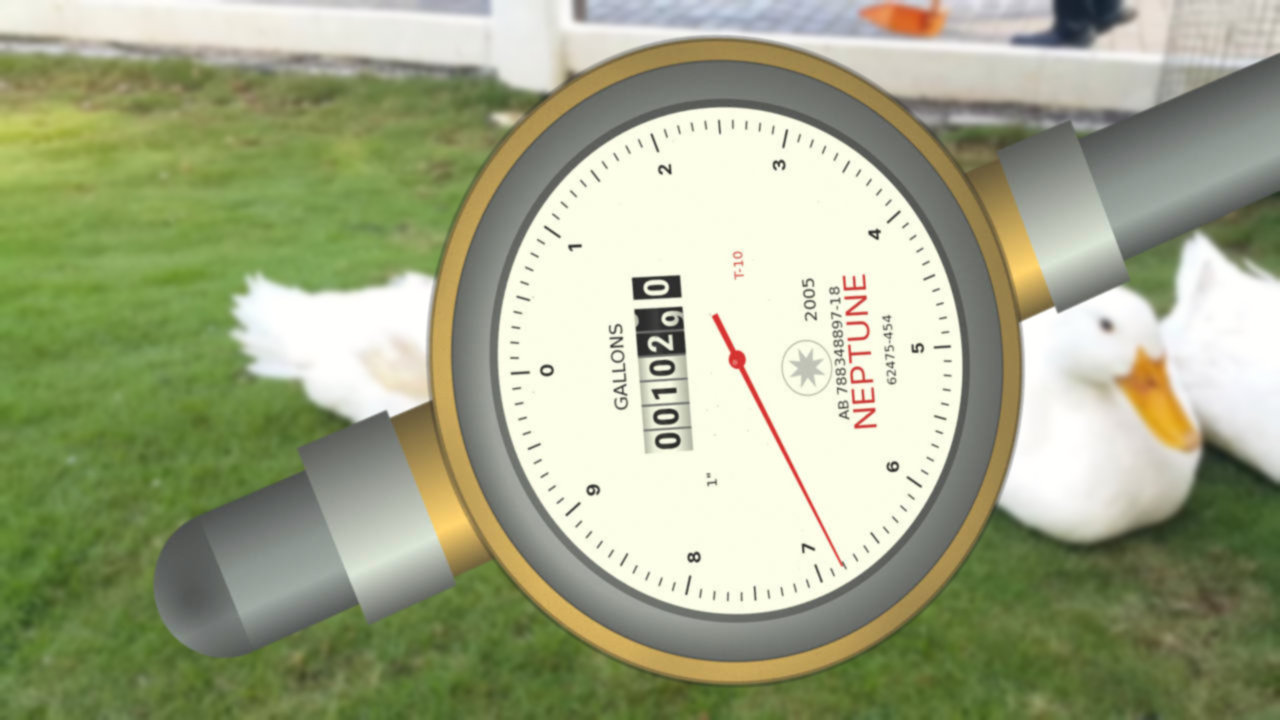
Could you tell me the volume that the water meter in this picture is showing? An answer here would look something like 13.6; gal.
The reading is 10286.8; gal
